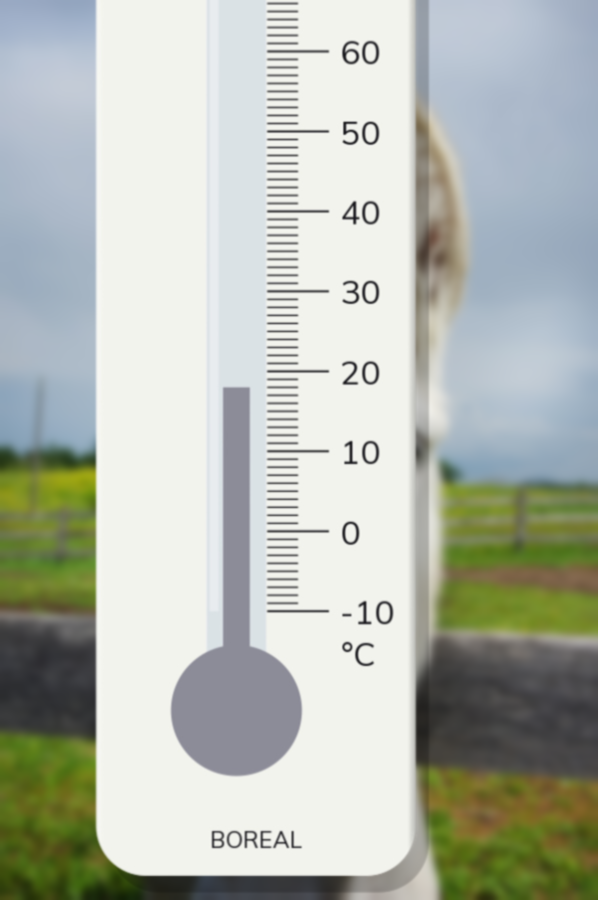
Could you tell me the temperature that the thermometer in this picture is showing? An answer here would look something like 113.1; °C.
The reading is 18; °C
